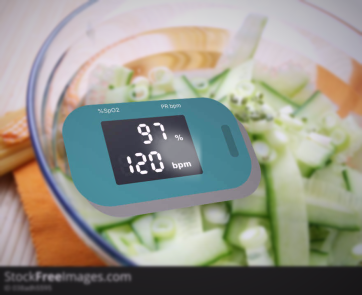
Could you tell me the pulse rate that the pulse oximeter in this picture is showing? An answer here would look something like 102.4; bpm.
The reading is 120; bpm
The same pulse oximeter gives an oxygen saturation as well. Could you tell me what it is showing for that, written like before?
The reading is 97; %
